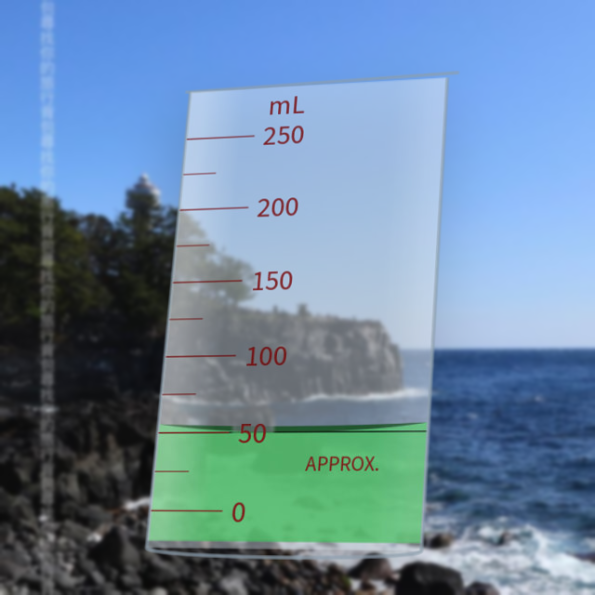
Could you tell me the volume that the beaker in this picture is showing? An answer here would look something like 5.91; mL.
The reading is 50; mL
